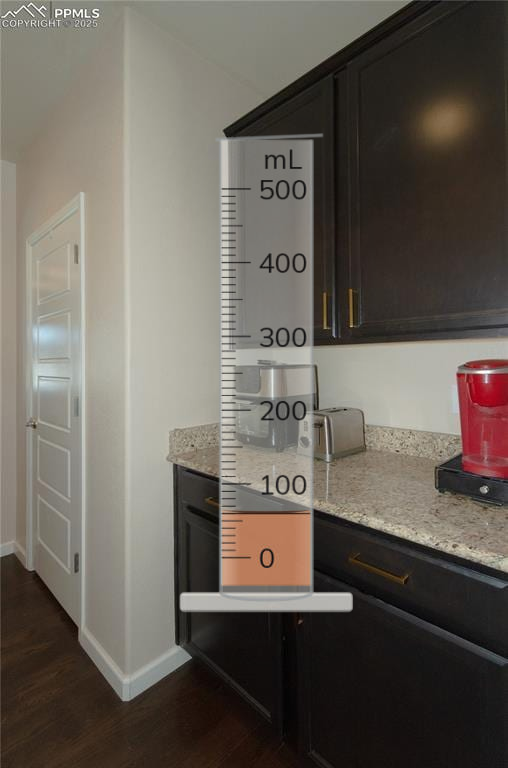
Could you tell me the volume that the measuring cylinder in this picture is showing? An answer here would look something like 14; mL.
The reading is 60; mL
